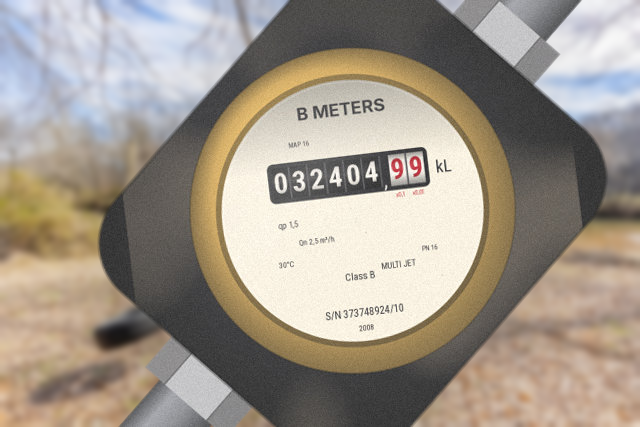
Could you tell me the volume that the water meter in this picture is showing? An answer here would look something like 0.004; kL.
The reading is 32404.99; kL
